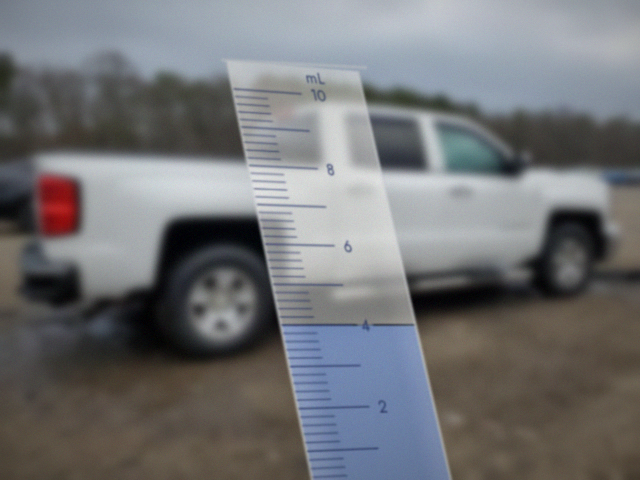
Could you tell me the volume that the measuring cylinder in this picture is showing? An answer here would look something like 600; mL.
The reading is 4; mL
